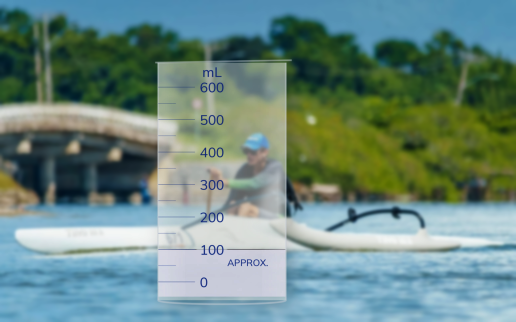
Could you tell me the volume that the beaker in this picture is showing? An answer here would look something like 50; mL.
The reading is 100; mL
